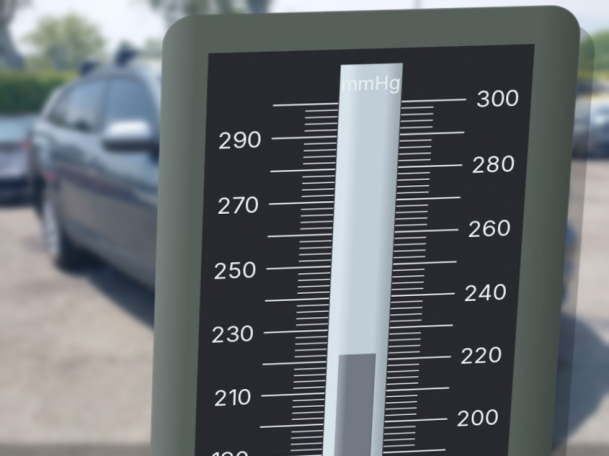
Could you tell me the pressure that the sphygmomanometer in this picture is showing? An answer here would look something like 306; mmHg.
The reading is 222; mmHg
